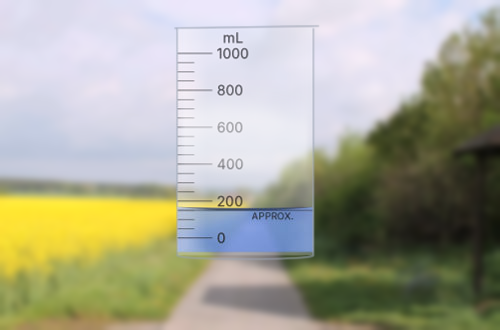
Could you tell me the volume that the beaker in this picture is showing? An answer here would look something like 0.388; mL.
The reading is 150; mL
